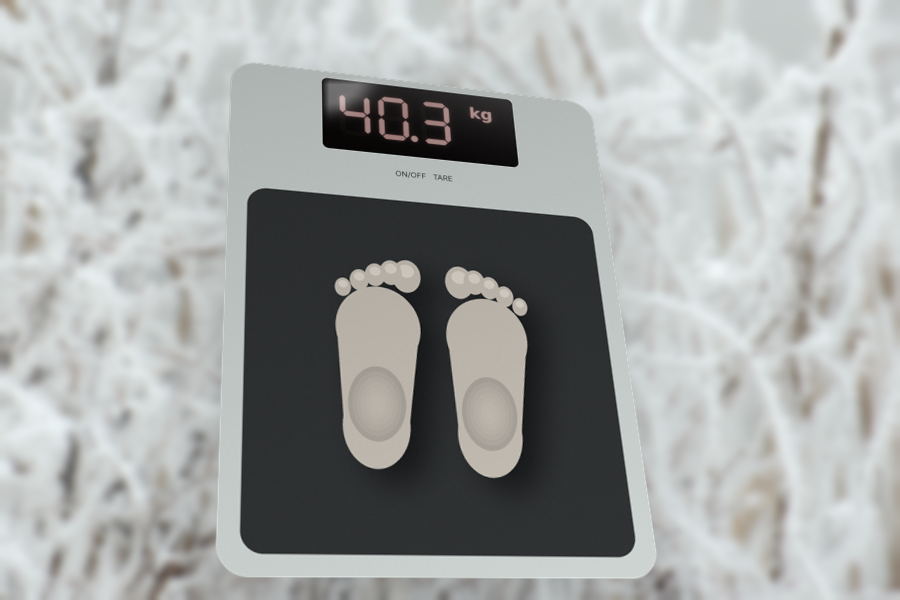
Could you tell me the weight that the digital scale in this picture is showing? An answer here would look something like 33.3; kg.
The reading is 40.3; kg
